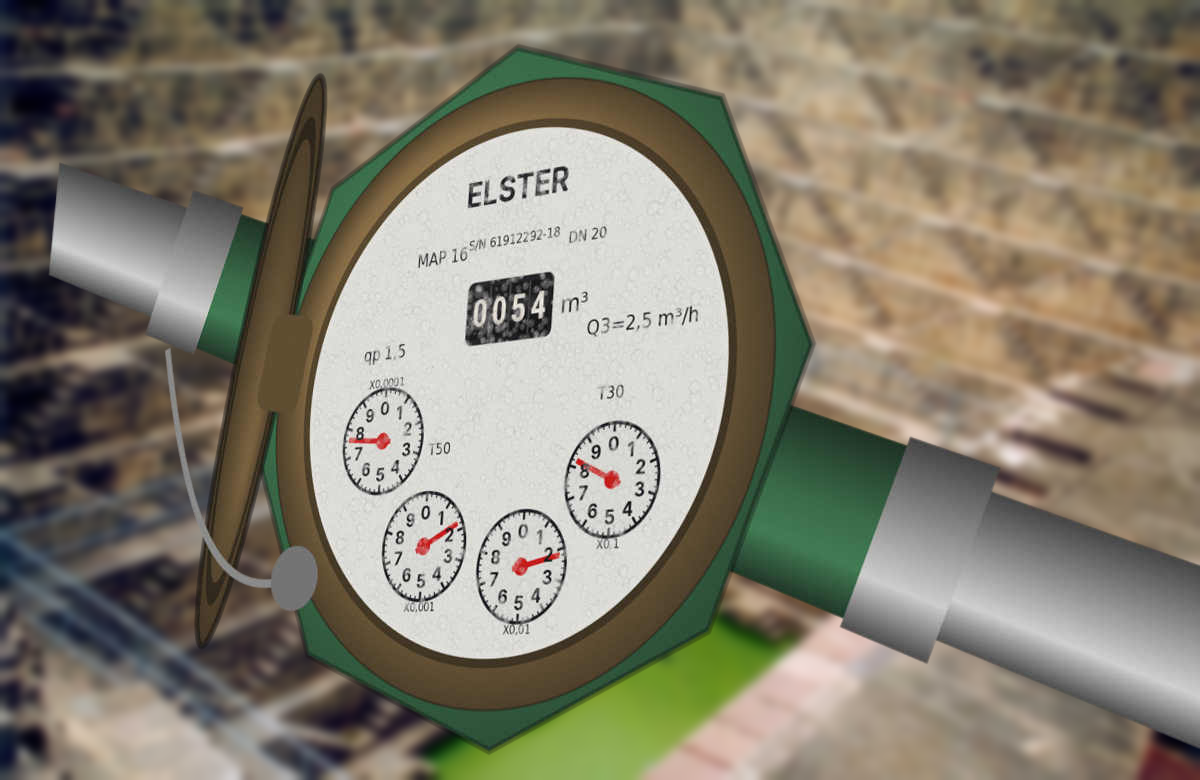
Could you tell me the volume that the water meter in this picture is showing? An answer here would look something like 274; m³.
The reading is 54.8217; m³
